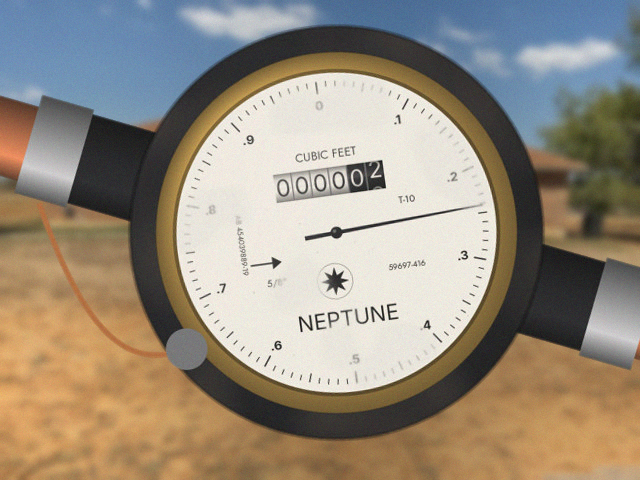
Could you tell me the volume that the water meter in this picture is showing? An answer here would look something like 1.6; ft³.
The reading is 2.24; ft³
